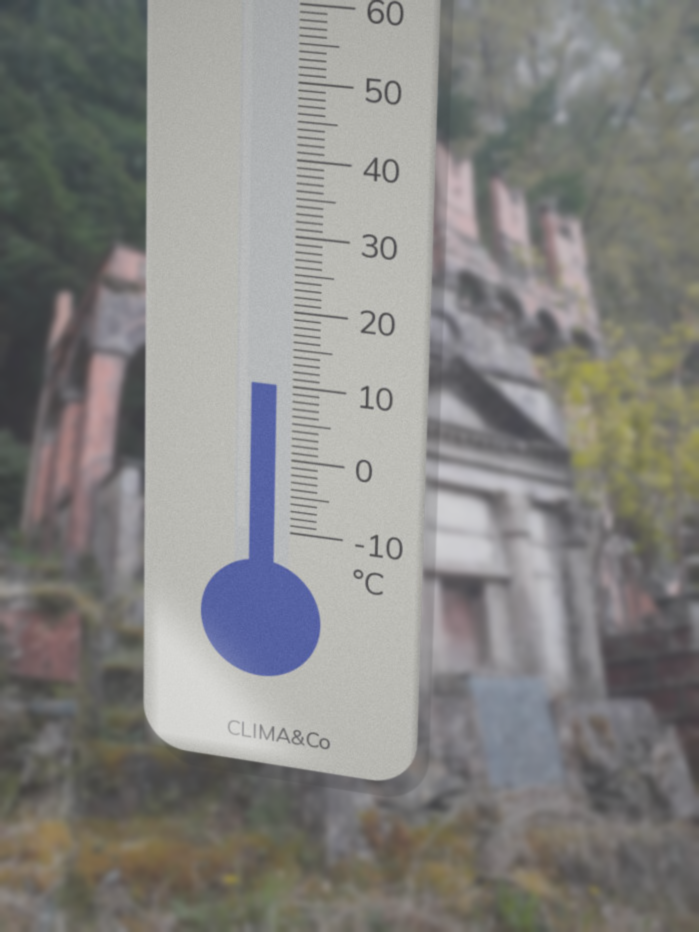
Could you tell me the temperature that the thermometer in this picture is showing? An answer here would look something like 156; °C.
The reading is 10; °C
